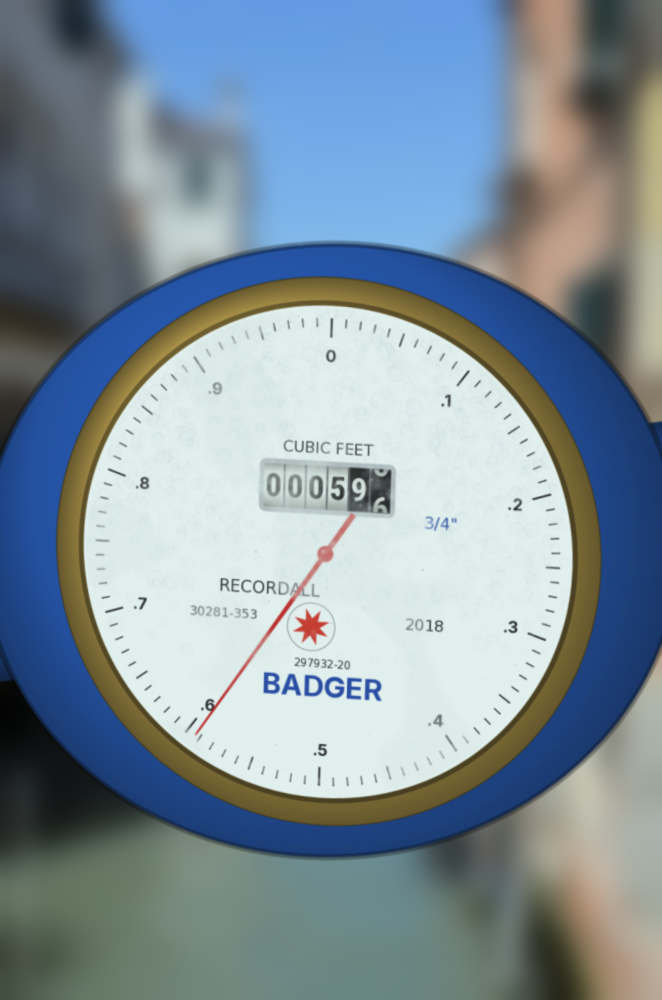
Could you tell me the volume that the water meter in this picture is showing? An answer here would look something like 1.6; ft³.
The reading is 595.59; ft³
